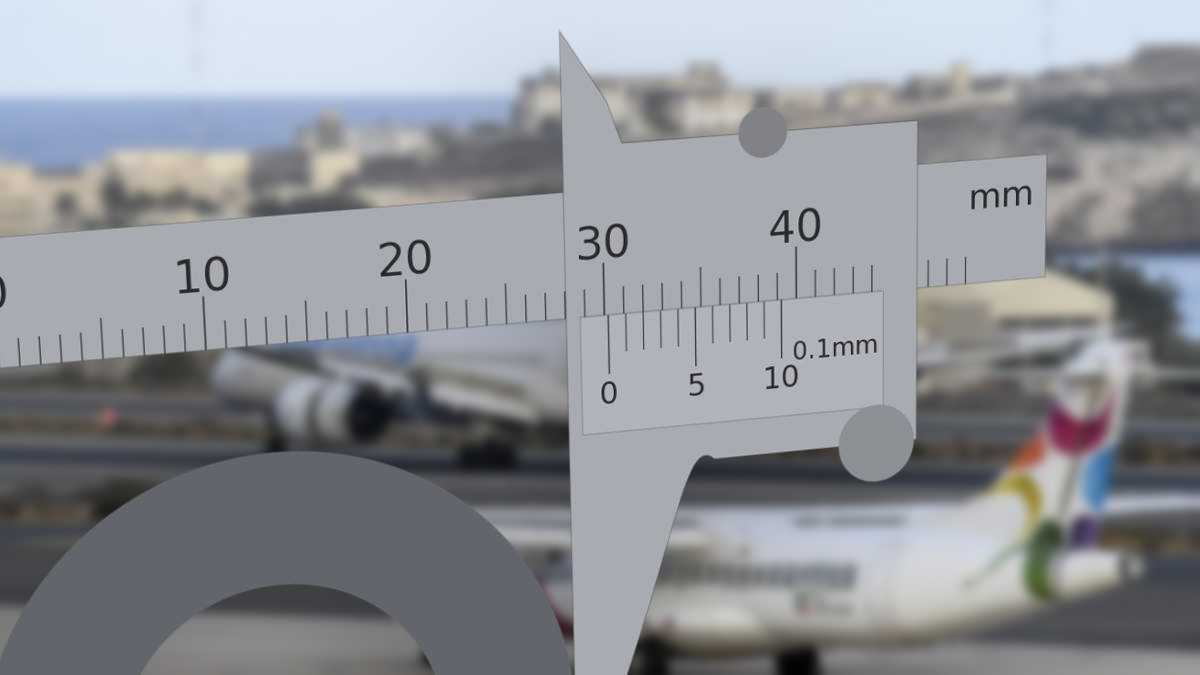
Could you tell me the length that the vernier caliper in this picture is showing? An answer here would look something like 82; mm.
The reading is 30.2; mm
